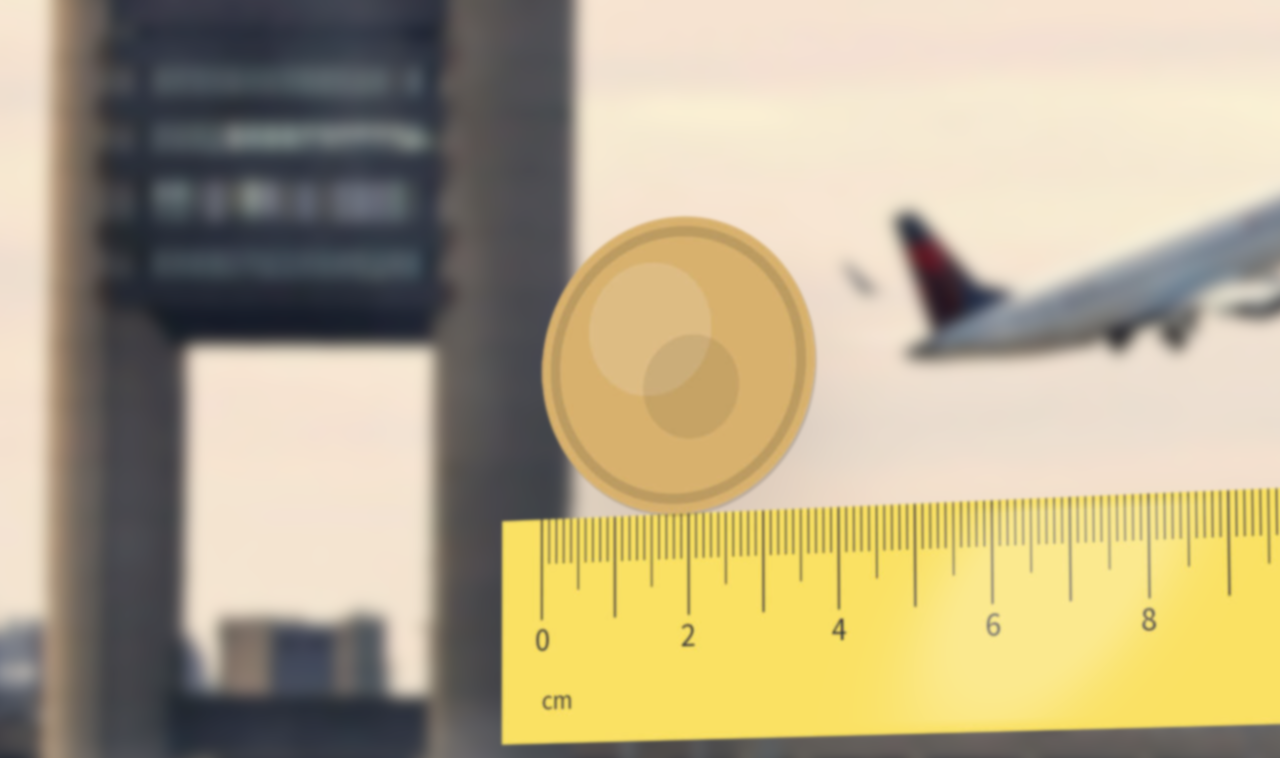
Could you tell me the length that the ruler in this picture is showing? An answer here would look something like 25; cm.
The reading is 3.7; cm
